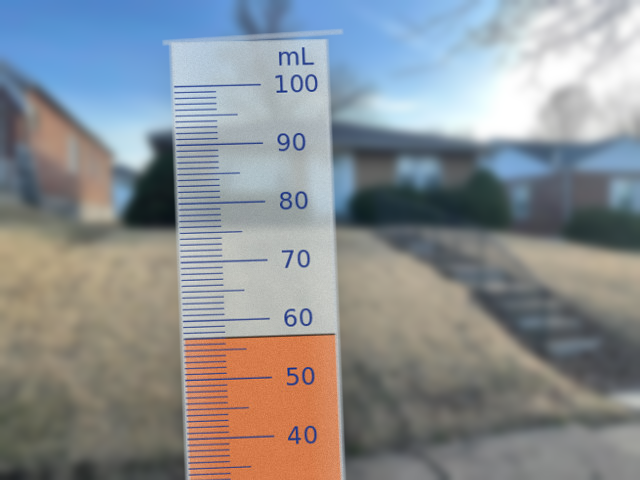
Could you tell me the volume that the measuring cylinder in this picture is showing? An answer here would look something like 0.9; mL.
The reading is 57; mL
